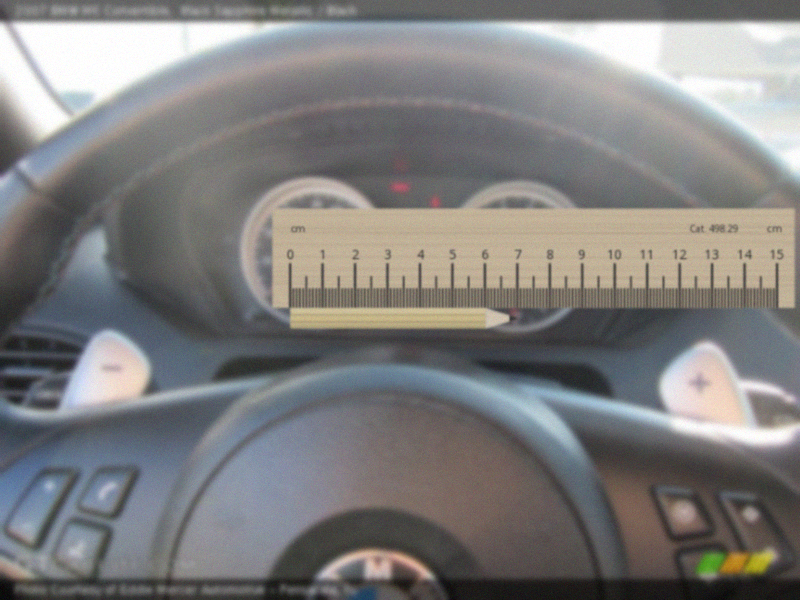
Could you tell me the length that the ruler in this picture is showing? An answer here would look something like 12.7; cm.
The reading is 7; cm
